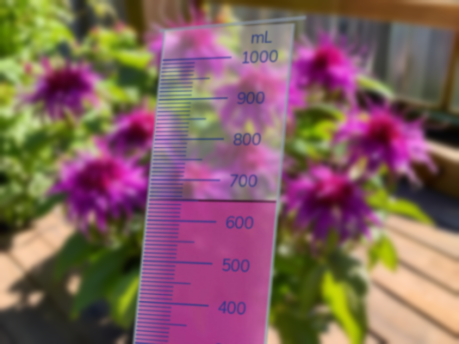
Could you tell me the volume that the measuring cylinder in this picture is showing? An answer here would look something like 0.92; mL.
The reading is 650; mL
